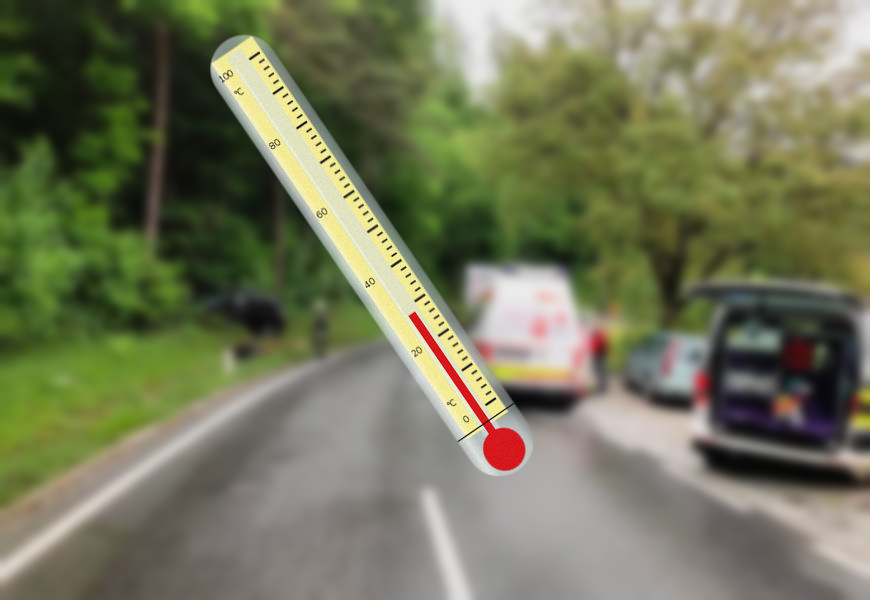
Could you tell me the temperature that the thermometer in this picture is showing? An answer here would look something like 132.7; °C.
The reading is 28; °C
